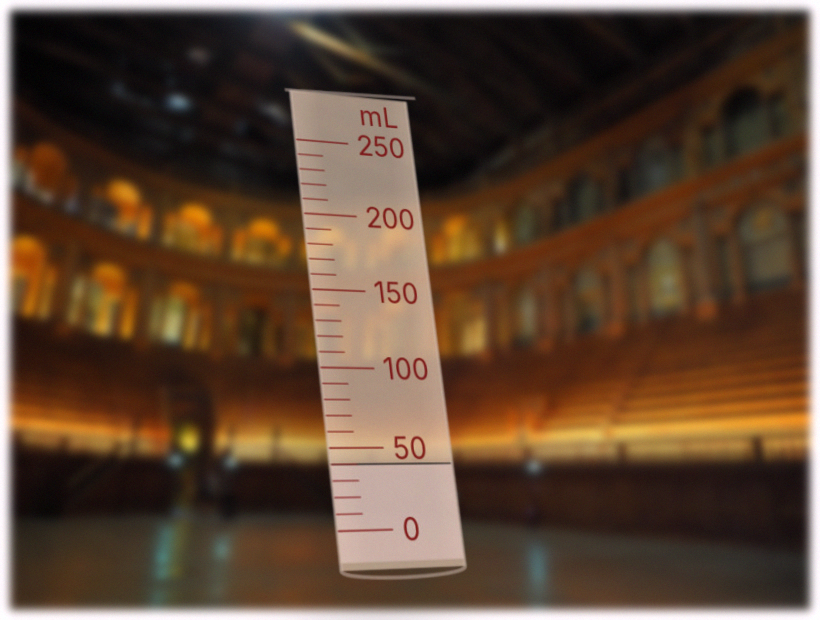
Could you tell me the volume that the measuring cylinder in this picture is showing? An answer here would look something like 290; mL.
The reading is 40; mL
